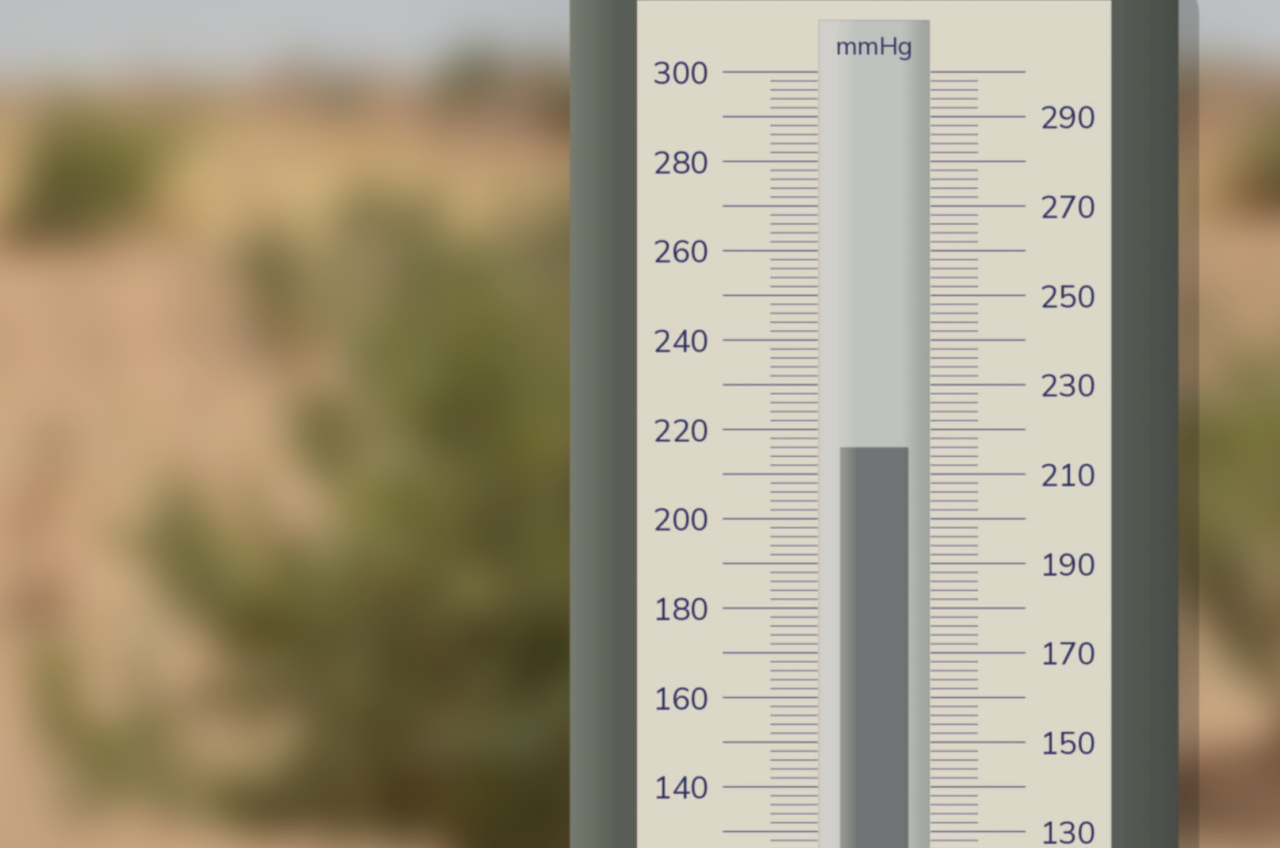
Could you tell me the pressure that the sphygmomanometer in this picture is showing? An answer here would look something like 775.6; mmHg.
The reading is 216; mmHg
